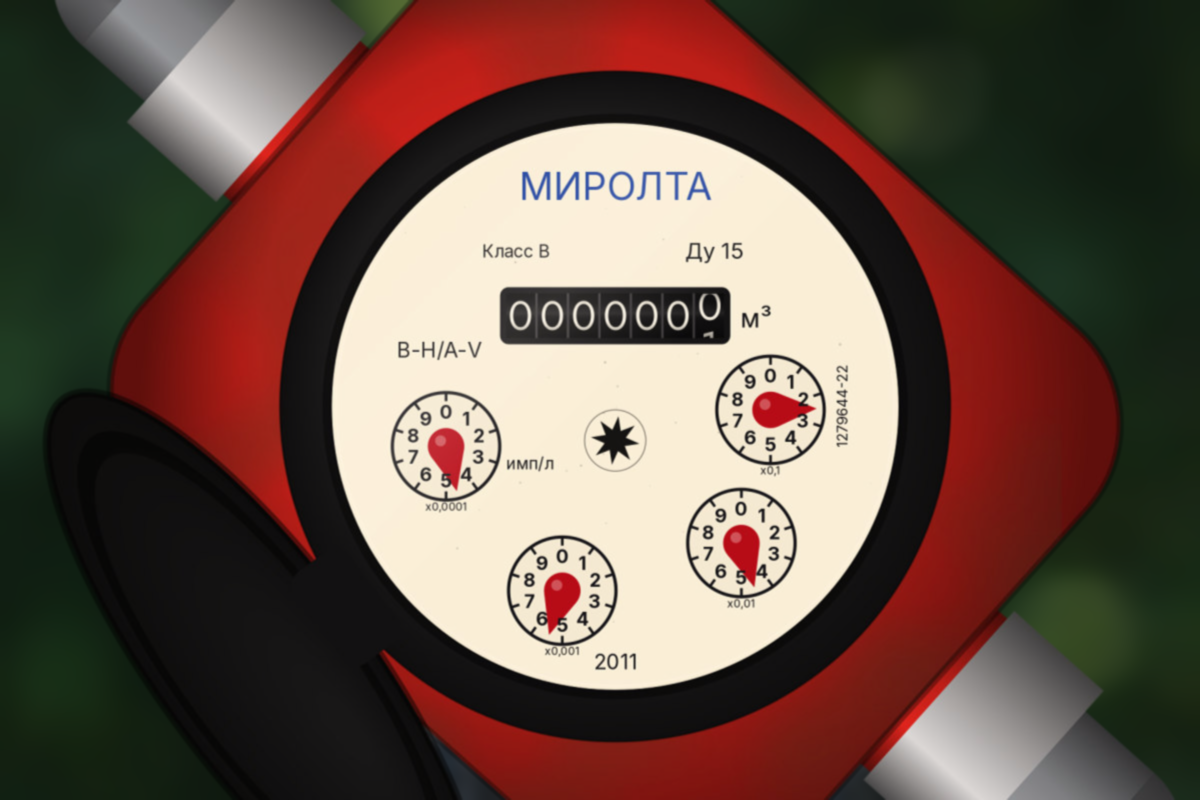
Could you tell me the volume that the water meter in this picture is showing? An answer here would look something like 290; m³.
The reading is 0.2454; m³
